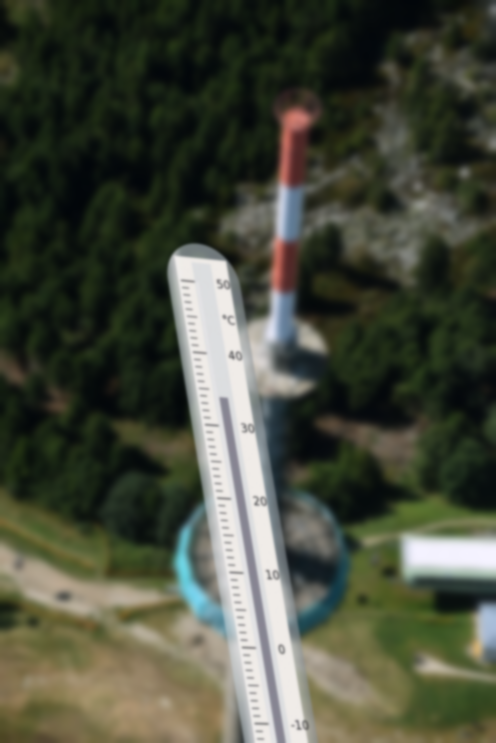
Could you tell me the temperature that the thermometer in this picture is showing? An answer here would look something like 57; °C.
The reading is 34; °C
